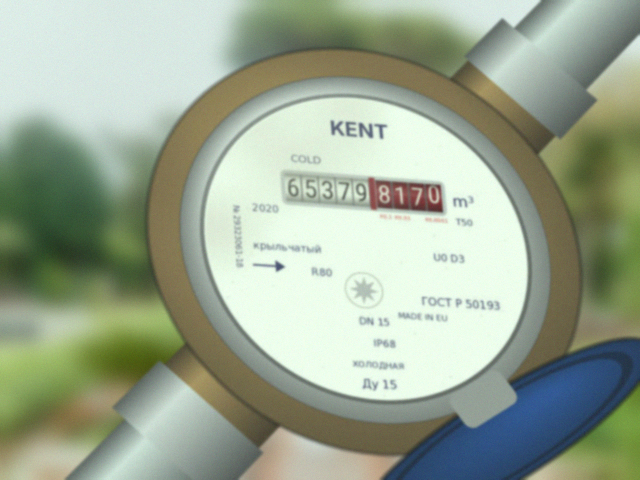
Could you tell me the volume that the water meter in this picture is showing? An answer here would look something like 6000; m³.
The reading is 65379.8170; m³
